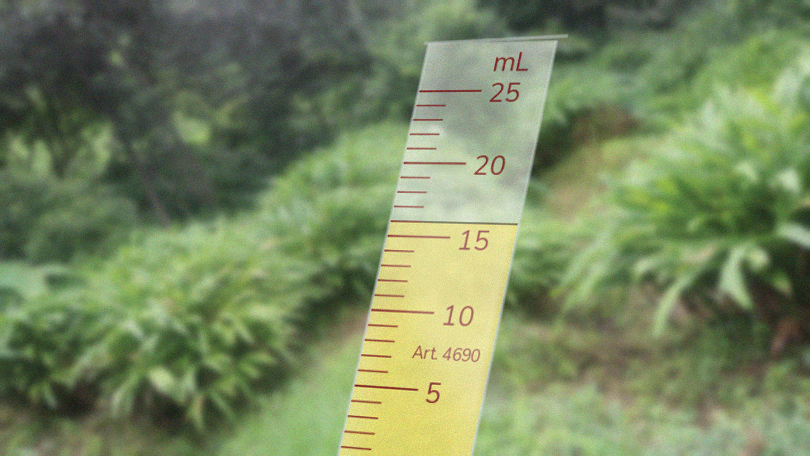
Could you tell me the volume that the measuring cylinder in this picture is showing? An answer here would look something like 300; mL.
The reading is 16; mL
